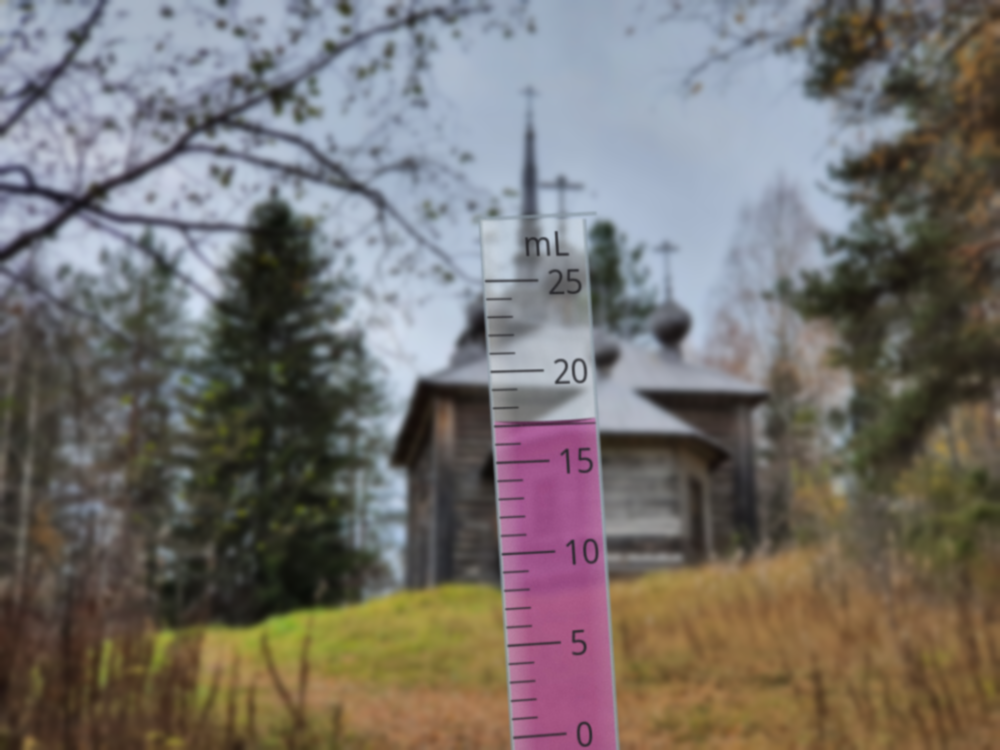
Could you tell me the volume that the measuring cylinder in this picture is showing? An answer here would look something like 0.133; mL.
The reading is 17; mL
